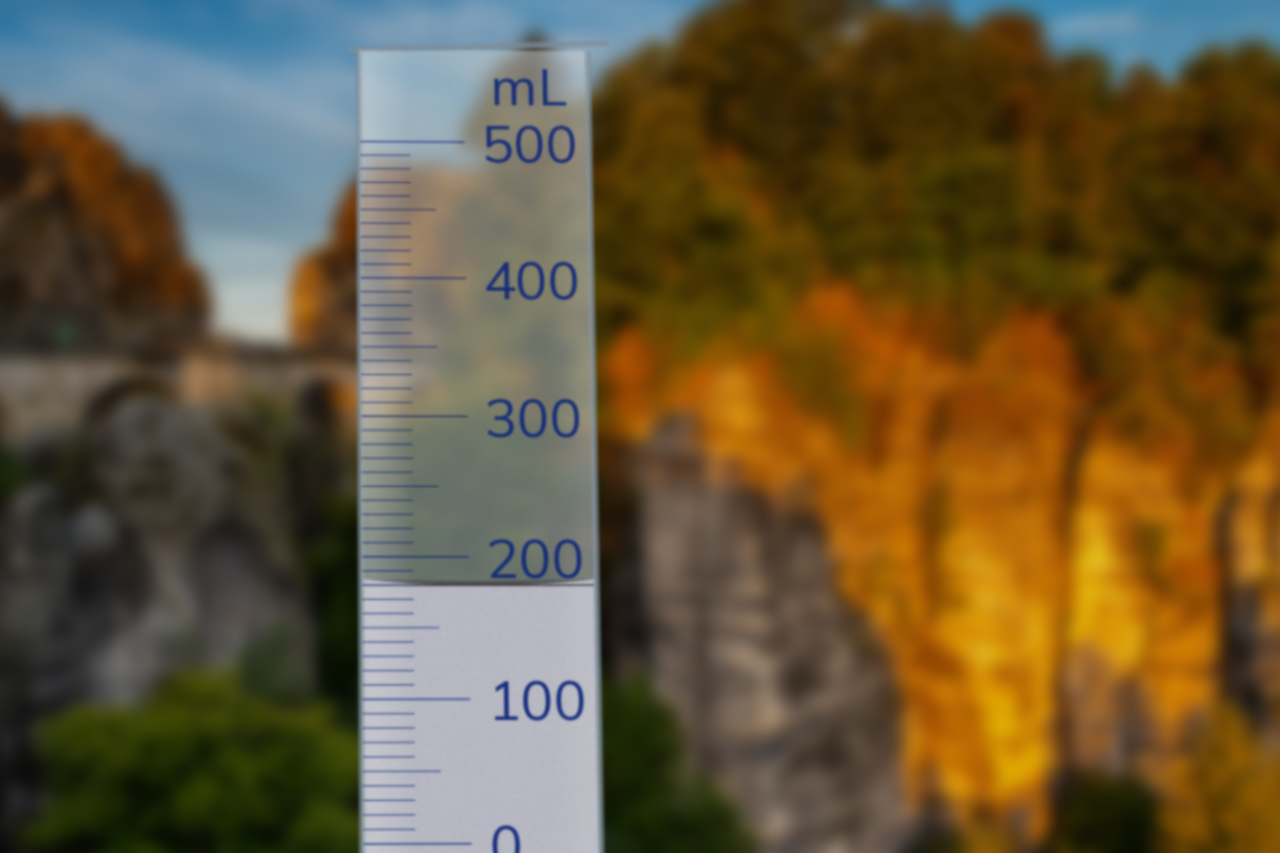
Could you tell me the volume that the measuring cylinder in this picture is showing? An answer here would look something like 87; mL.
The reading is 180; mL
